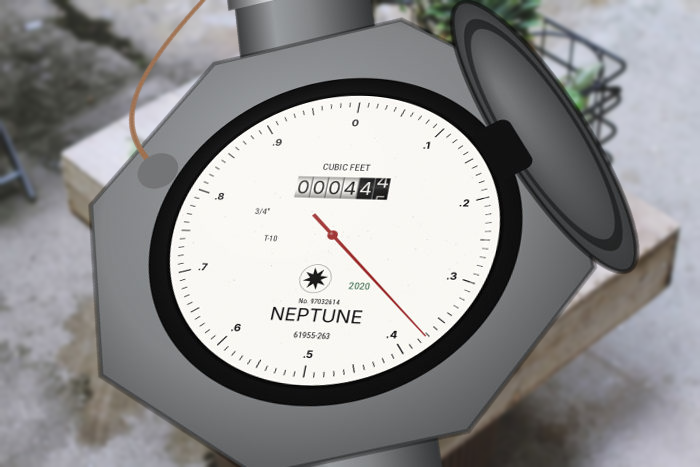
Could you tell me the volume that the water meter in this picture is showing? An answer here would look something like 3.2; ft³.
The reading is 444.37; ft³
